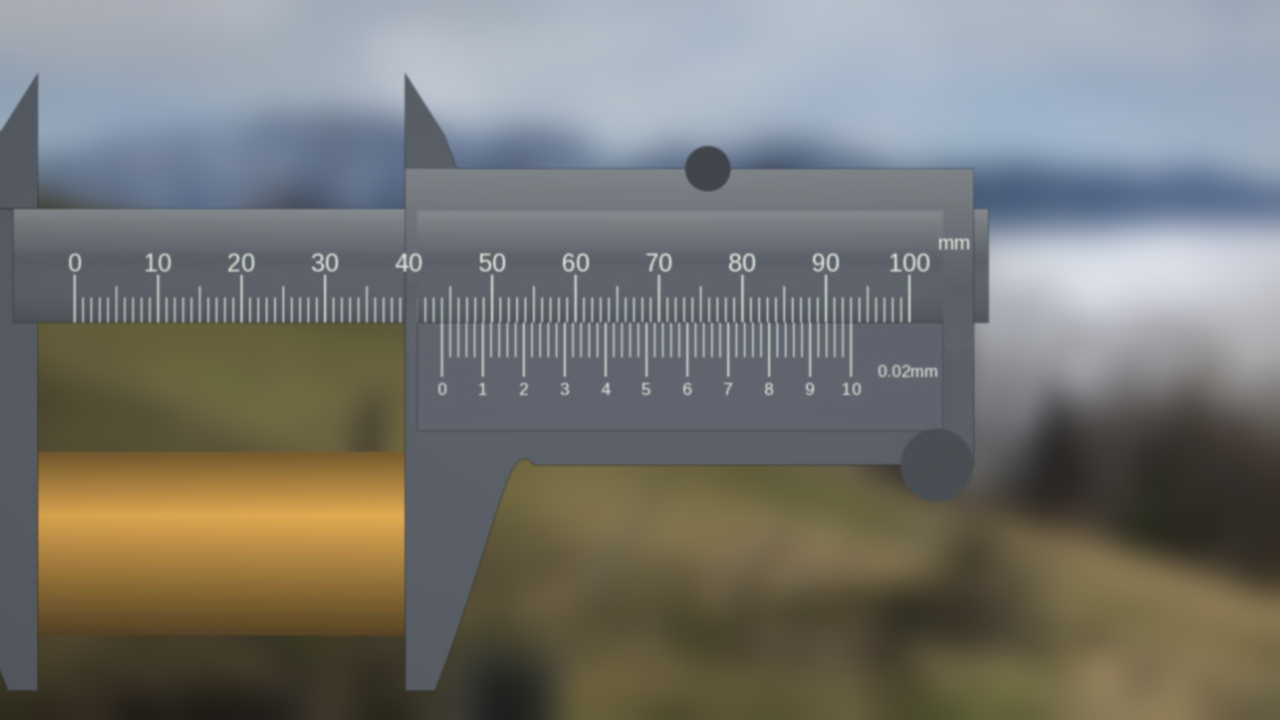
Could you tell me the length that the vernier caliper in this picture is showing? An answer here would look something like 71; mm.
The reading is 44.0; mm
